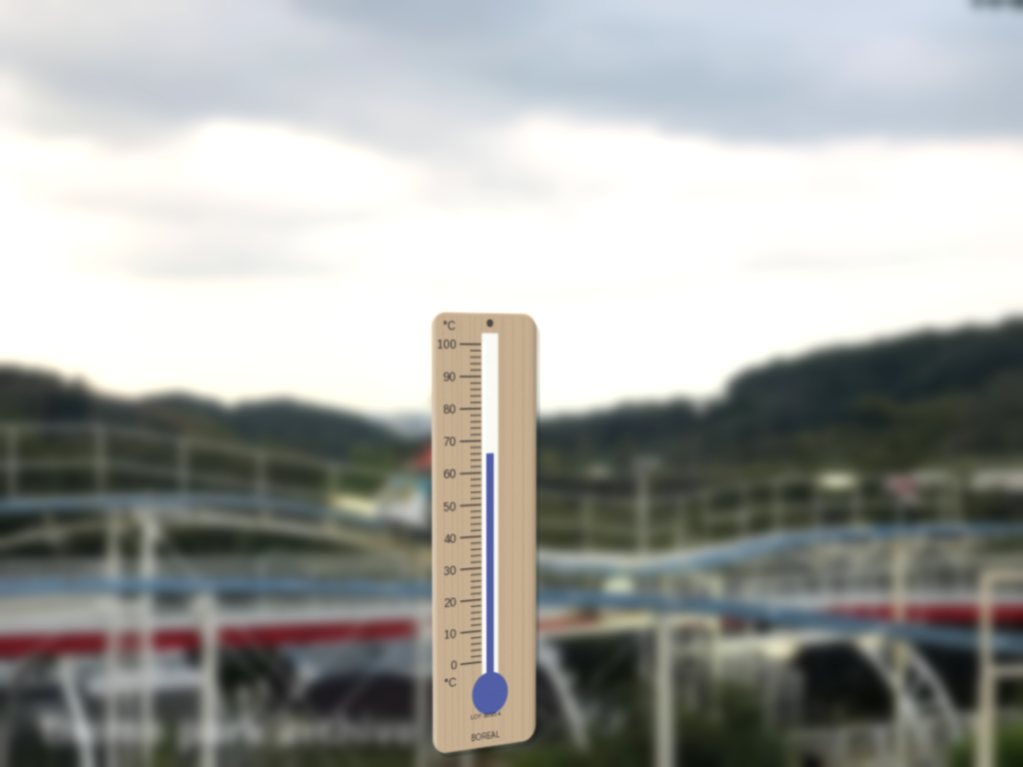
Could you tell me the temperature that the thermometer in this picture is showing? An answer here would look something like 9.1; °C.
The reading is 66; °C
